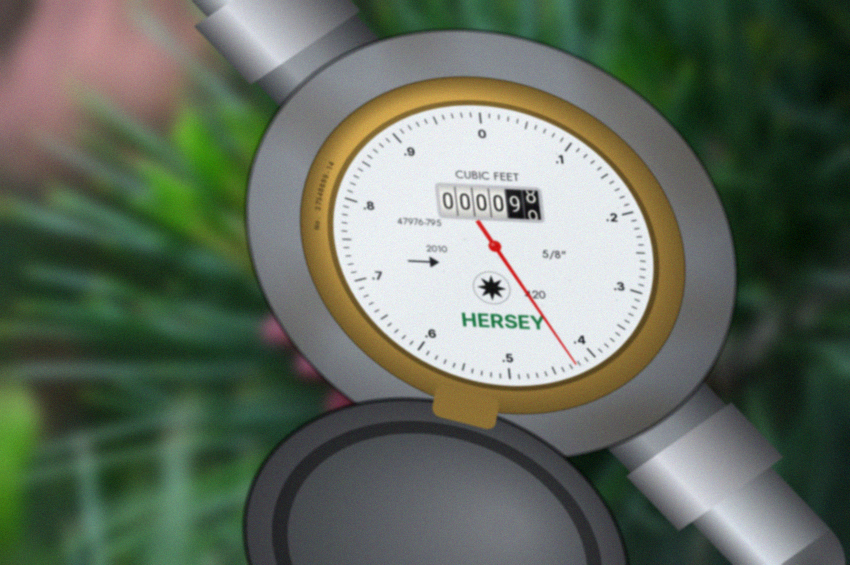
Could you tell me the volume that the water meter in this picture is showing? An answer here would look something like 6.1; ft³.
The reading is 98.42; ft³
